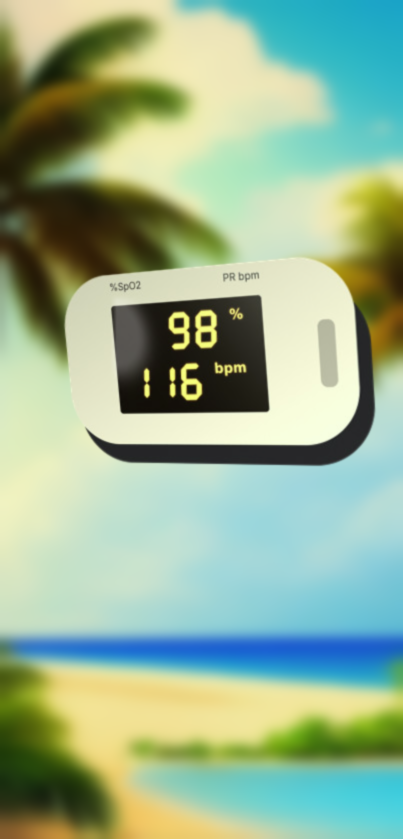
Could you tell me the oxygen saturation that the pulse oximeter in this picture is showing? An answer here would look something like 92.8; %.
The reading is 98; %
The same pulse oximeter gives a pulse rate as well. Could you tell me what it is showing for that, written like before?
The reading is 116; bpm
